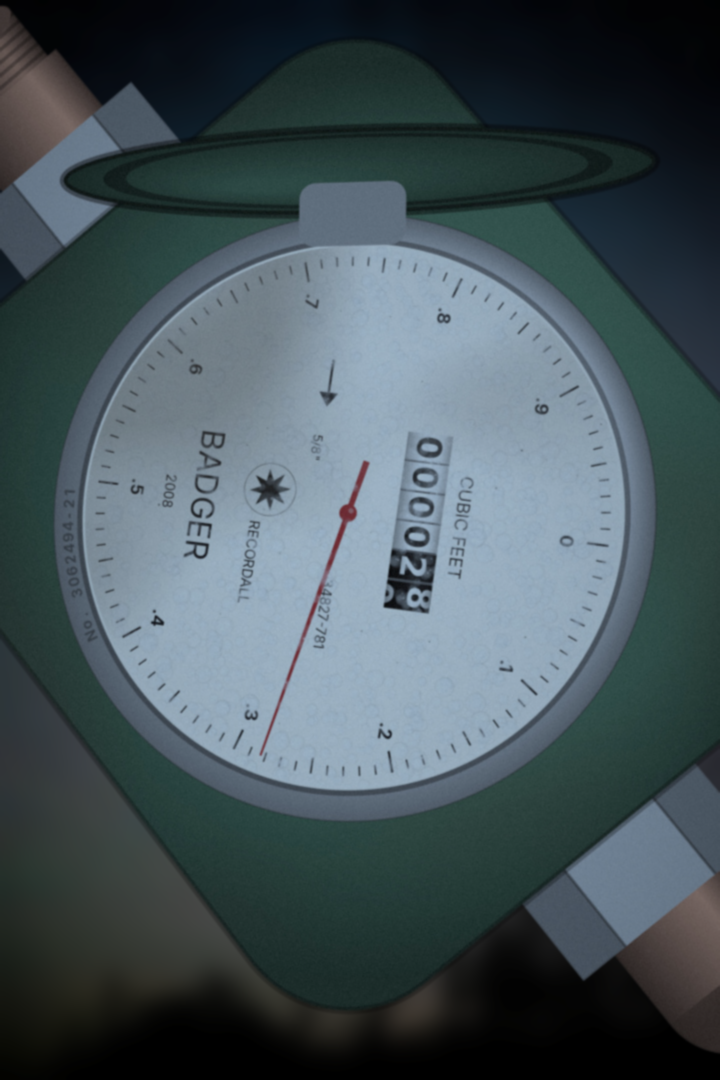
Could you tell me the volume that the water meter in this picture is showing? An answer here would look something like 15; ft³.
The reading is 28.28; ft³
